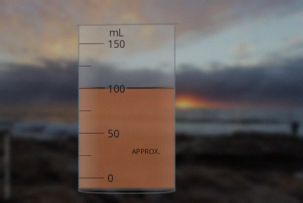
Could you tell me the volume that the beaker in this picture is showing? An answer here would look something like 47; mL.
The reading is 100; mL
